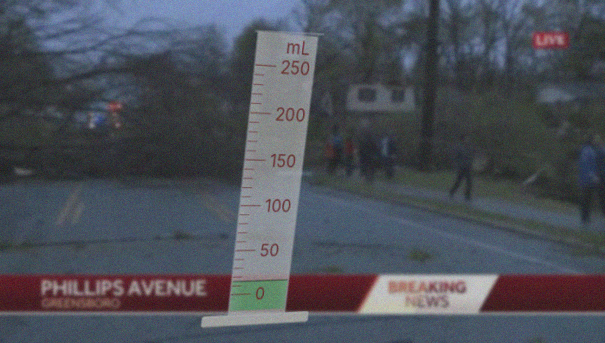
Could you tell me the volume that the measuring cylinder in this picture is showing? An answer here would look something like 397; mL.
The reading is 15; mL
